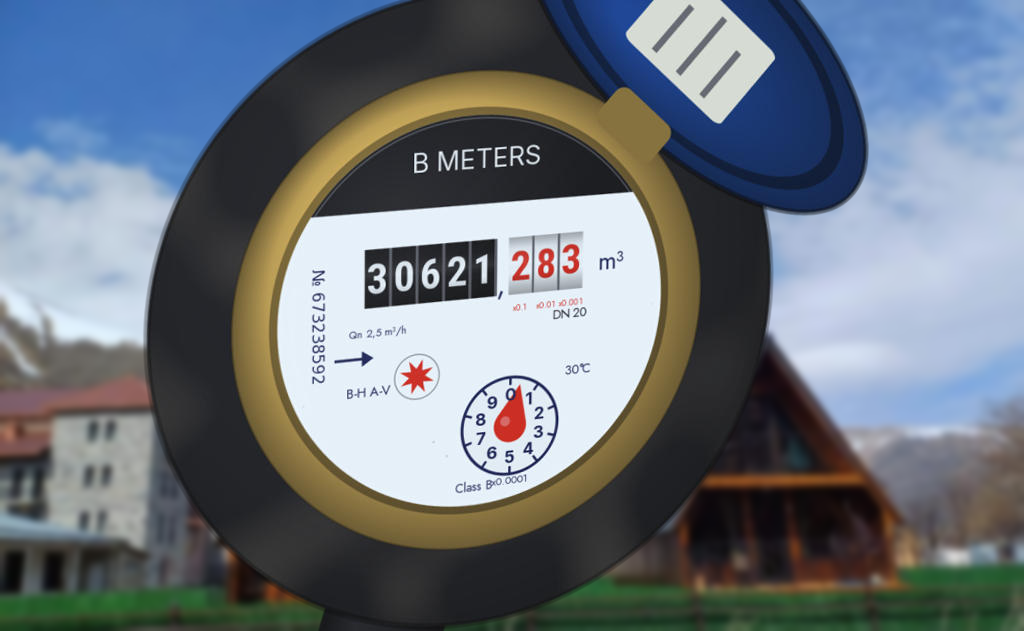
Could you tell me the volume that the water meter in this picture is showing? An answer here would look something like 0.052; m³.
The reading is 30621.2830; m³
